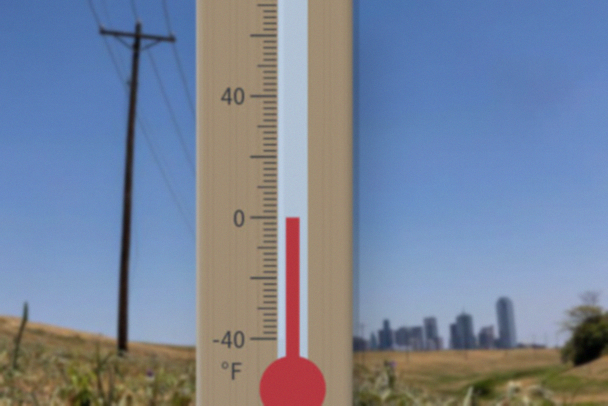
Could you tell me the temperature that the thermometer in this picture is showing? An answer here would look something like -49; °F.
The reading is 0; °F
